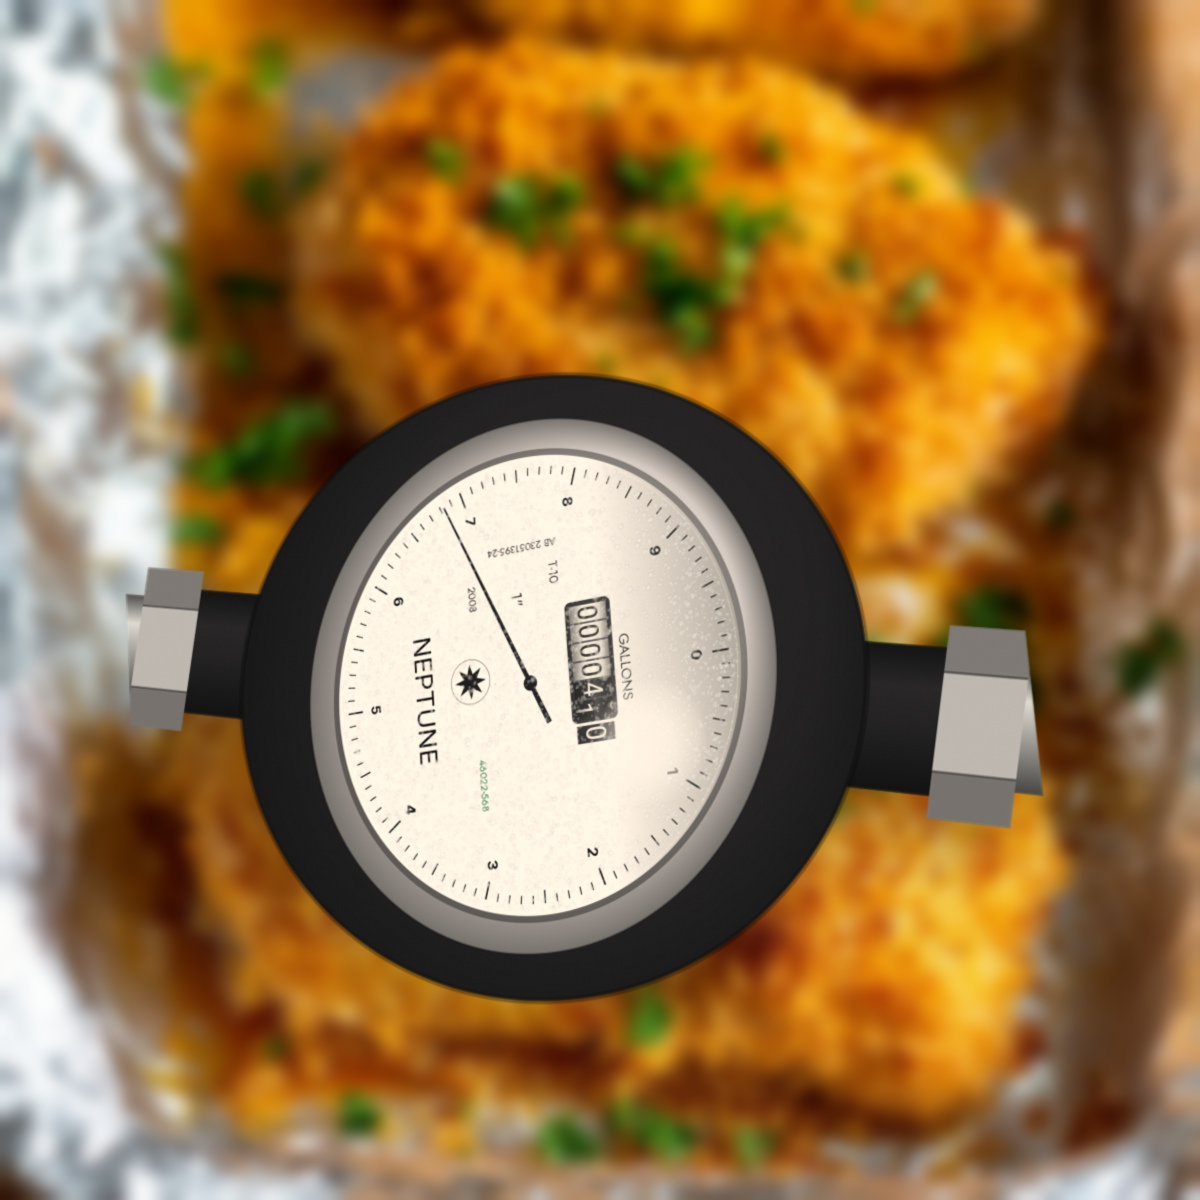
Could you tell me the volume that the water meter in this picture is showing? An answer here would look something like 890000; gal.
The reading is 406.8; gal
